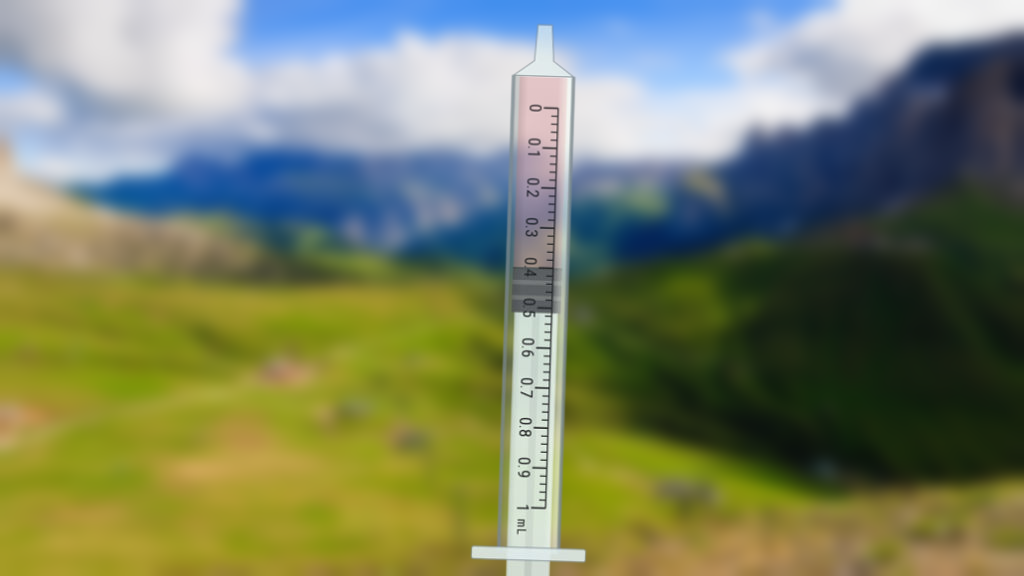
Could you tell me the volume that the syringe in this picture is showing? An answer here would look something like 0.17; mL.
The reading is 0.4; mL
